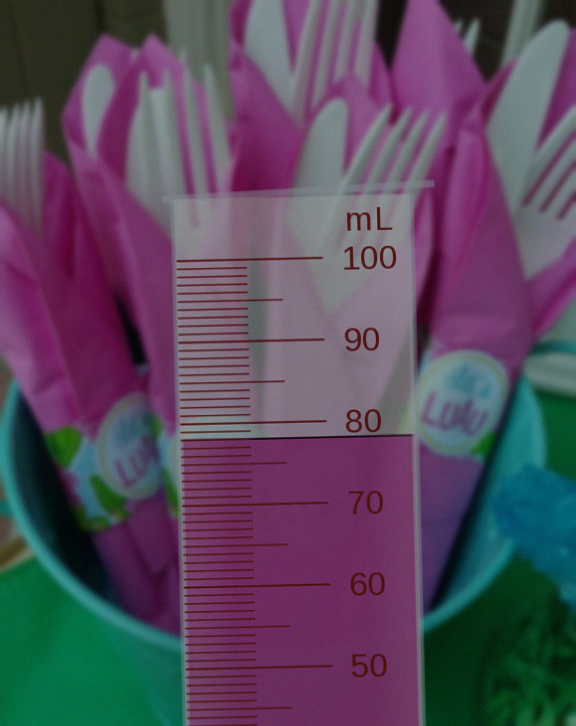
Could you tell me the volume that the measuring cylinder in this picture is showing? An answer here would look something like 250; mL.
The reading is 78; mL
